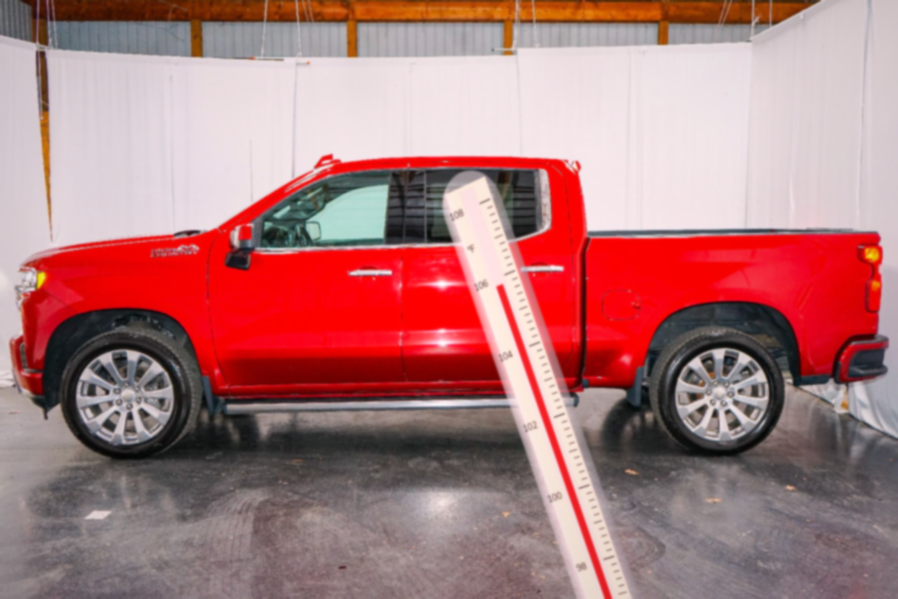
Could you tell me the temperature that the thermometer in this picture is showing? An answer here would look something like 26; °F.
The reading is 105.8; °F
